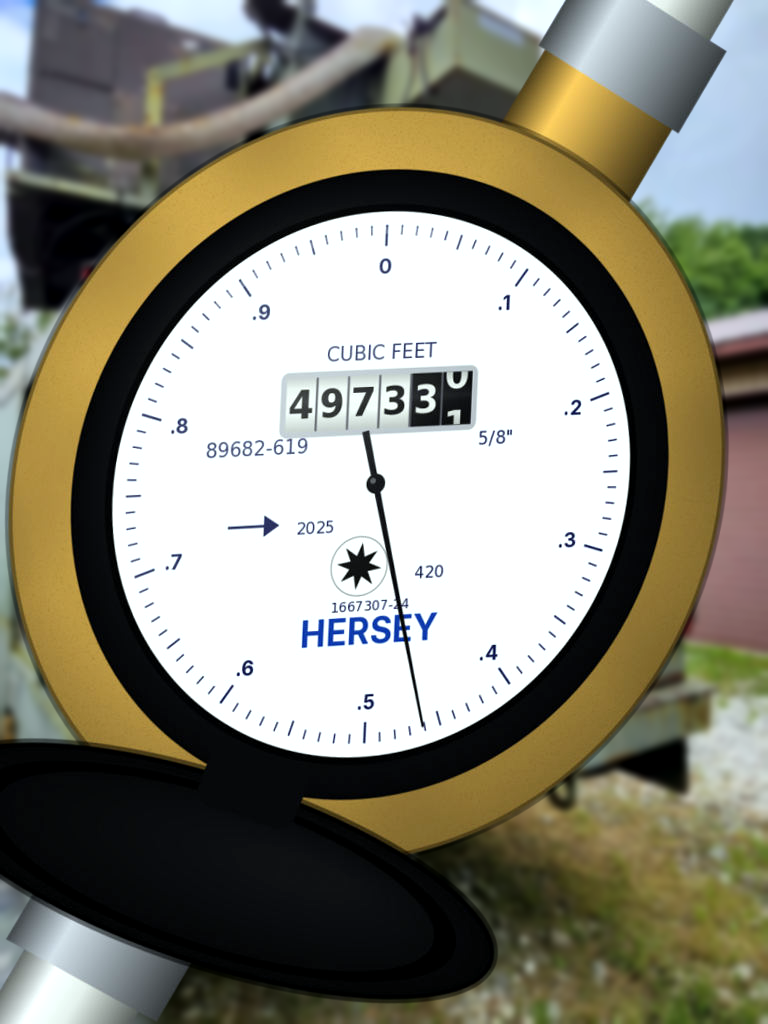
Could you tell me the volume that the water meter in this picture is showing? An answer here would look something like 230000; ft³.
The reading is 497330.46; ft³
